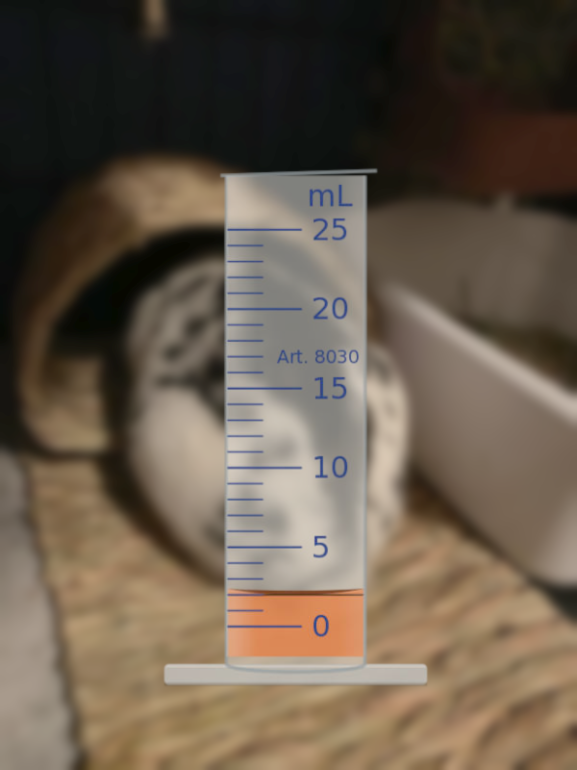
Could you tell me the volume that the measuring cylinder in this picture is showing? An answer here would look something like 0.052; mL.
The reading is 2; mL
